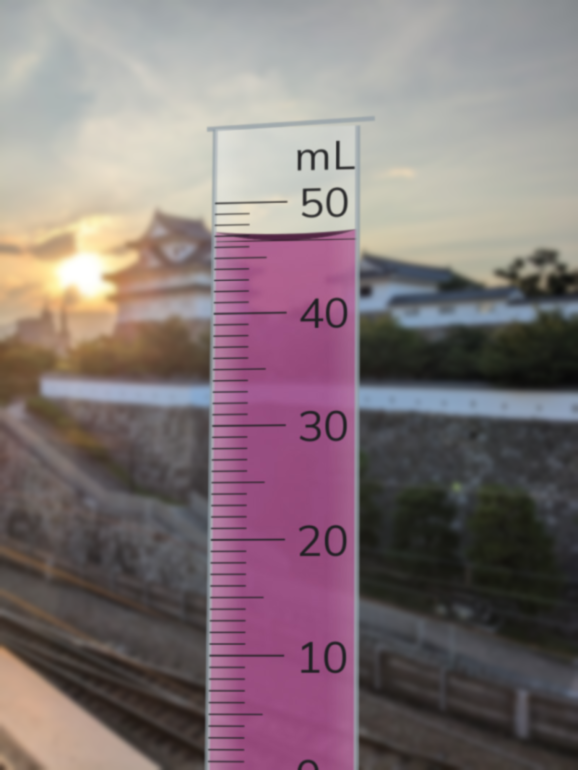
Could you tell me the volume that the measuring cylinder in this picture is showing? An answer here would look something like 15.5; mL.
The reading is 46.5; mL
